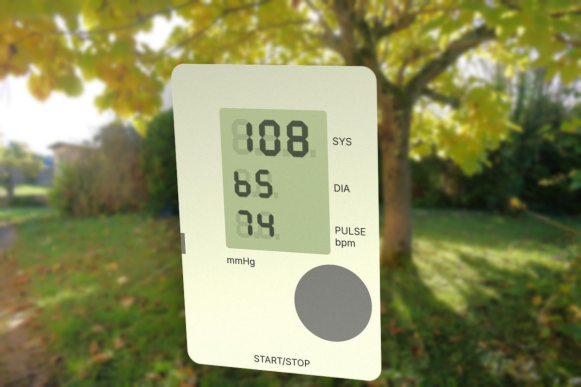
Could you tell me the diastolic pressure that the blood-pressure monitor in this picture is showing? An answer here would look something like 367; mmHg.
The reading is 65; mmHg
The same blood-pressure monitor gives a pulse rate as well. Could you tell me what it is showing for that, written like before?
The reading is 74; bpm
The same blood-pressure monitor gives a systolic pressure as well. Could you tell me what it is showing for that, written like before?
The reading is 108; mmHg
